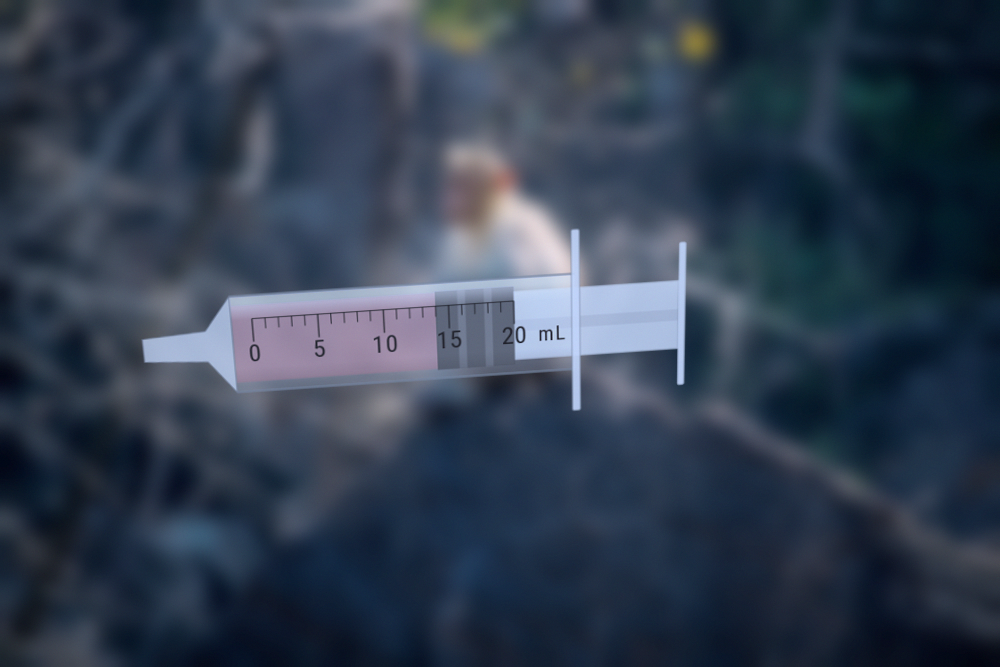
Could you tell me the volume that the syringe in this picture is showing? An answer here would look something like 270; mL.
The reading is 14; mL
